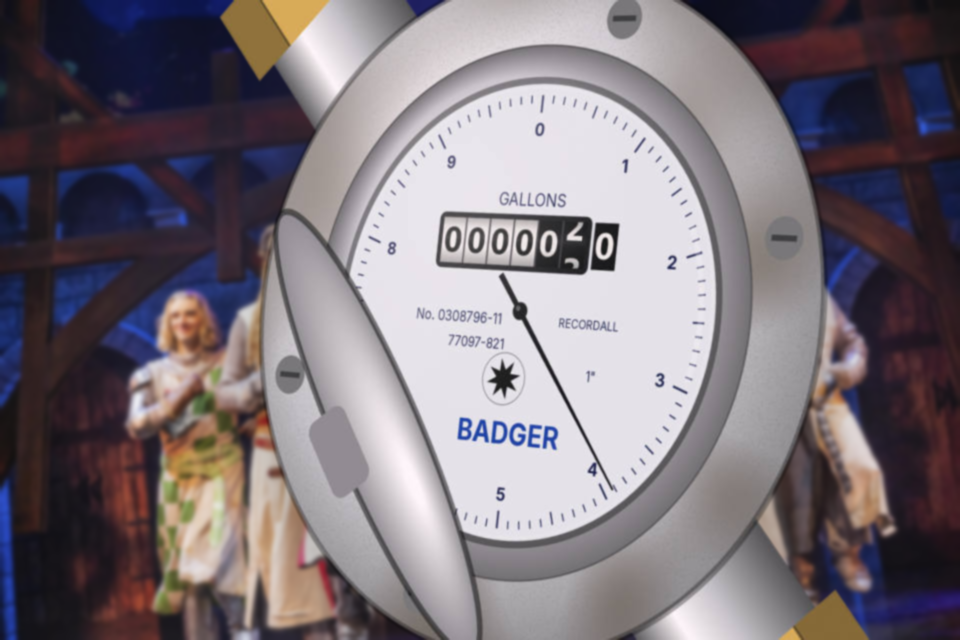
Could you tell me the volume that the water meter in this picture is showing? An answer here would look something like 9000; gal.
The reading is 23.9; gal
